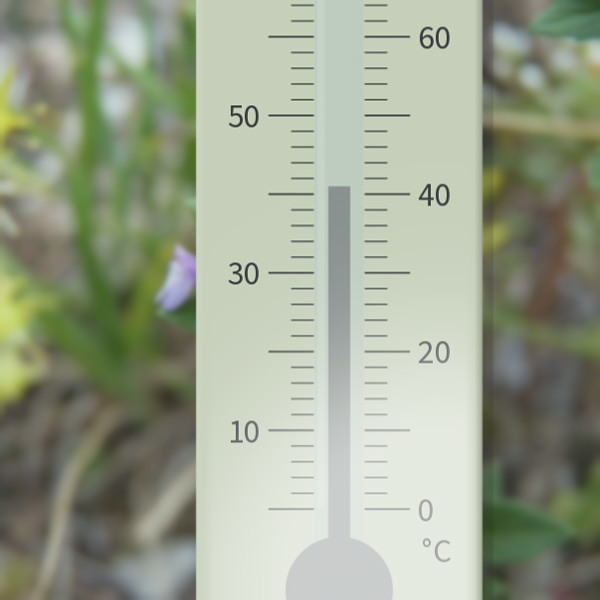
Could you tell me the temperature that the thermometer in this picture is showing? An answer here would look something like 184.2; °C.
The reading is 41; °C
